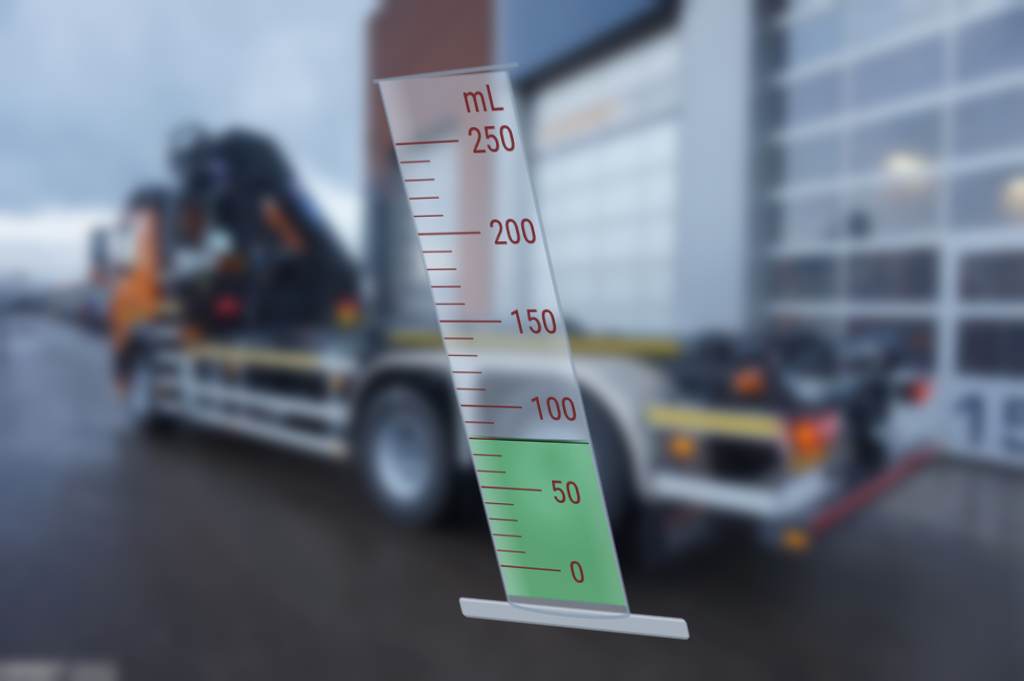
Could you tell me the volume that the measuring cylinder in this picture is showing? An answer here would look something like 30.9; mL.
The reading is 80; mL
